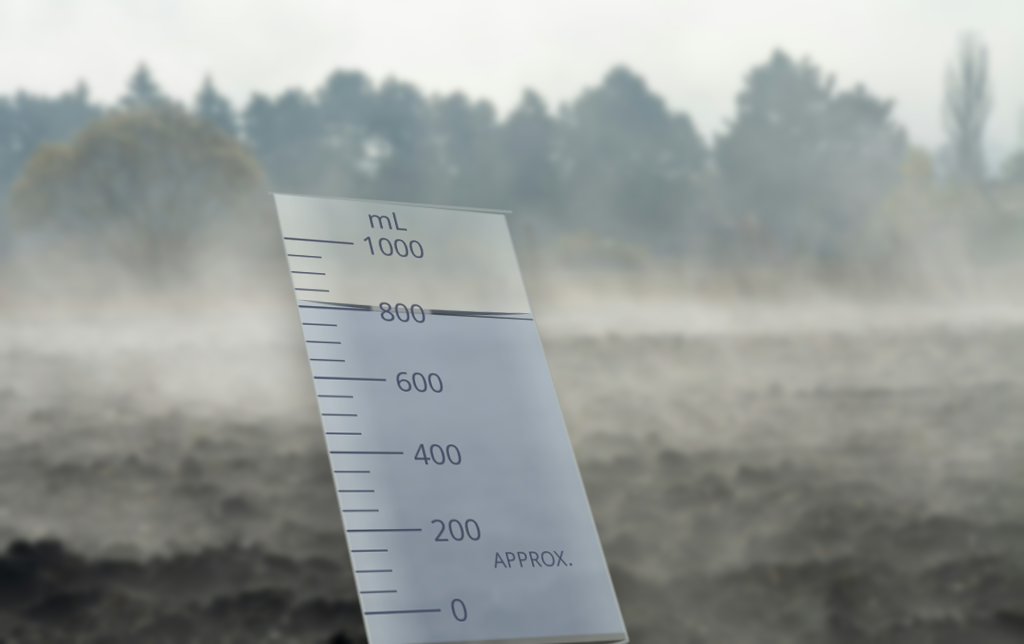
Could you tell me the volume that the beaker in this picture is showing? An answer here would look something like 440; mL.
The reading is 800; mL
